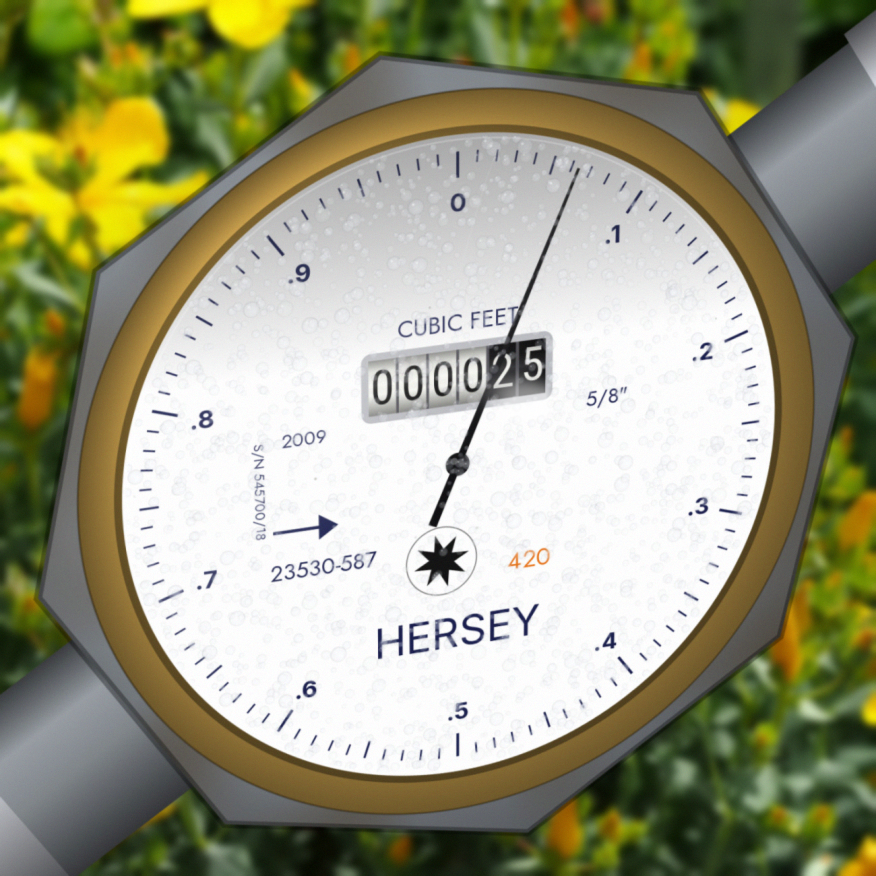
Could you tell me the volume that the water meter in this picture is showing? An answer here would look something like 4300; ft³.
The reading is 25.06; ft³
